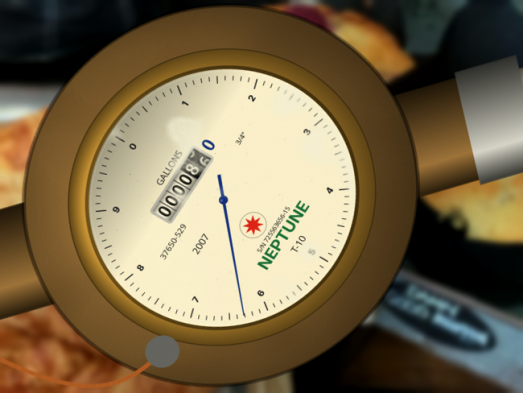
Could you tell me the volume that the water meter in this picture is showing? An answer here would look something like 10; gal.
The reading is 856.3; gal
